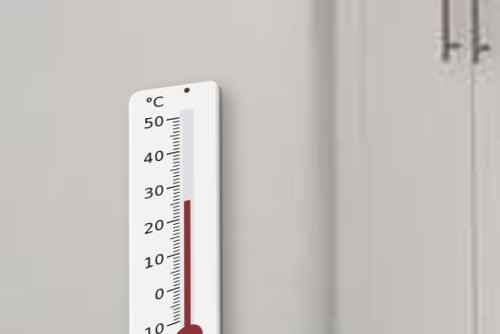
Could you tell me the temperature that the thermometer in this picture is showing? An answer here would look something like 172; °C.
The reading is 25; °C
